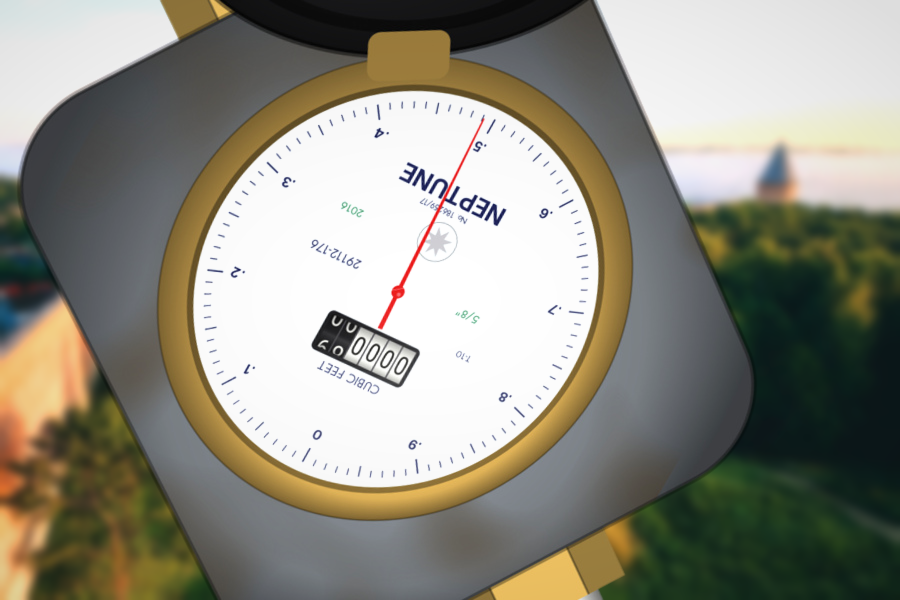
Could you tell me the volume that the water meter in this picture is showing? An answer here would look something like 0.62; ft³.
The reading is 89.49; ft³
